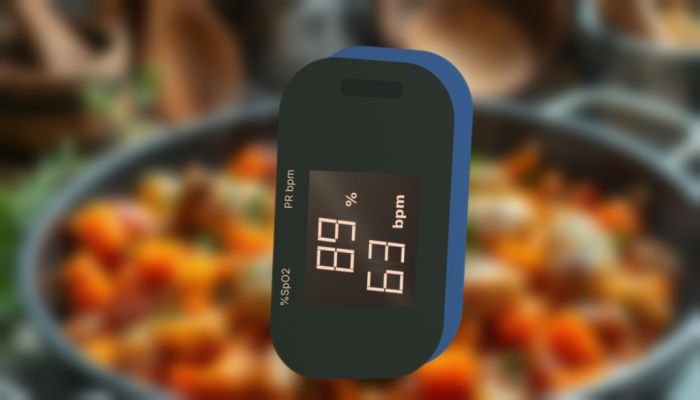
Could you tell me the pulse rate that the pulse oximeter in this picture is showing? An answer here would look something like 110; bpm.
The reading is 63; bpm
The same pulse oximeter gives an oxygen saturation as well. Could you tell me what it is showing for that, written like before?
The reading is 89; %
